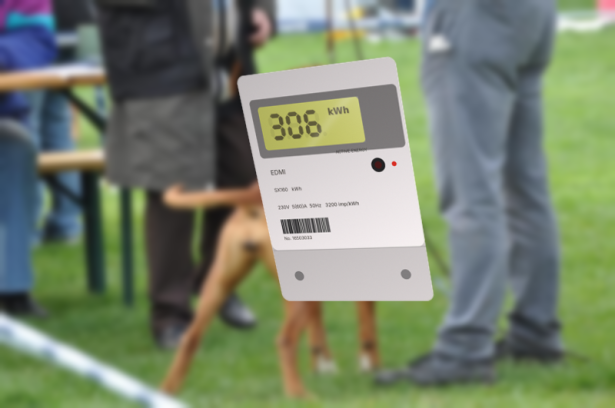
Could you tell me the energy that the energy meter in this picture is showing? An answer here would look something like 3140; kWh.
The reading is 306; kWh
